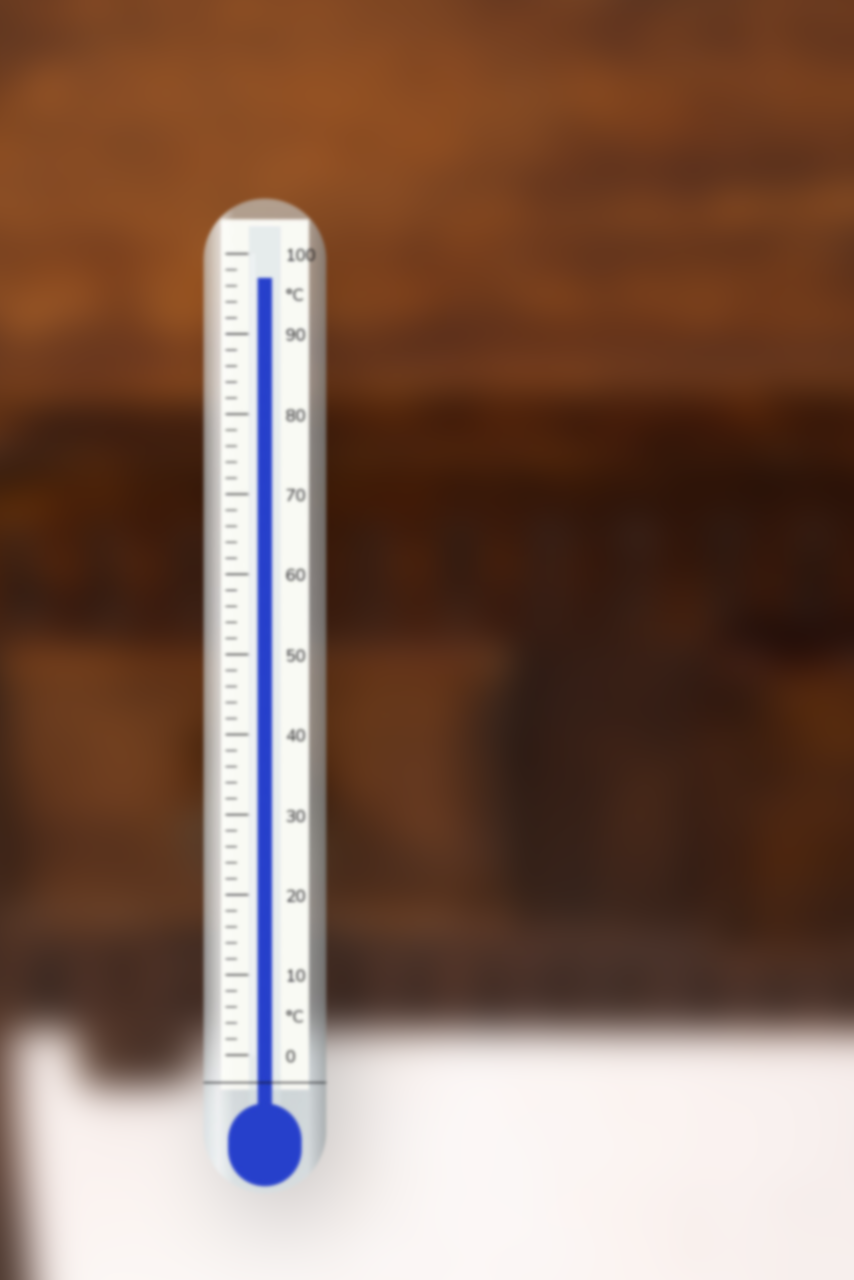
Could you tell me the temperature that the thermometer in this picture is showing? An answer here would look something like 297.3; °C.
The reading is 97; °C
